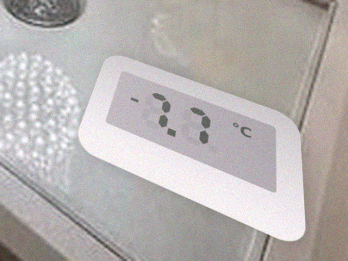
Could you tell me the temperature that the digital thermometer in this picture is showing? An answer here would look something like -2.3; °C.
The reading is -7.7; °C
